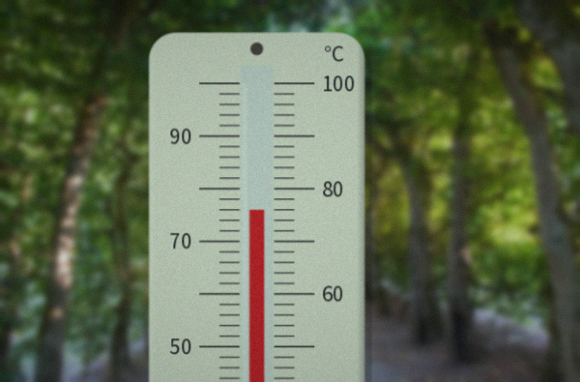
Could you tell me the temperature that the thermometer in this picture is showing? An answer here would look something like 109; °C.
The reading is 76; °C
